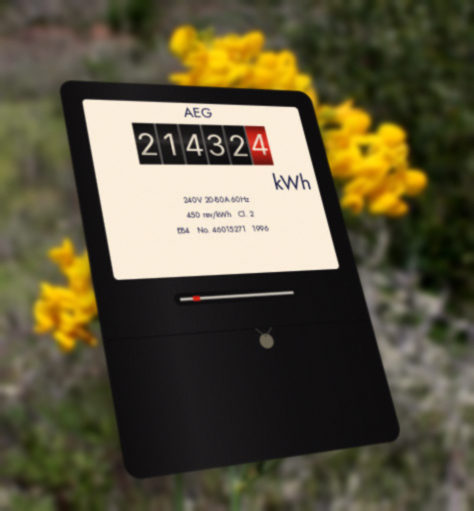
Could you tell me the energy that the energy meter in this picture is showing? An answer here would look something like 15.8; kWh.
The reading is 21432.4; kWh
